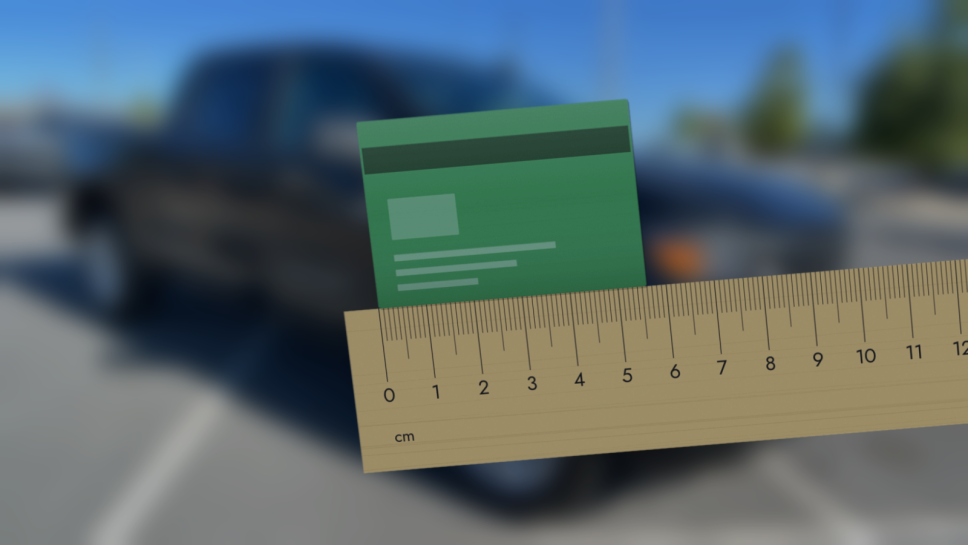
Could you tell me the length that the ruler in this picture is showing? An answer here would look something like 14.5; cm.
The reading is 5.6; cm
